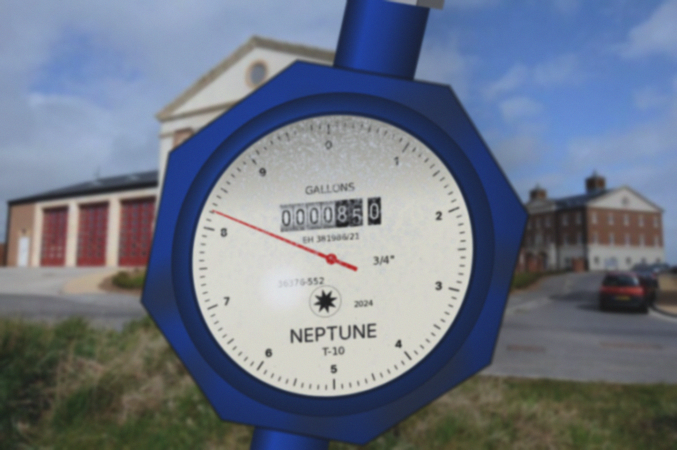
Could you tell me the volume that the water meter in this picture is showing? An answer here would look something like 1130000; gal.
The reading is 848.2; gal
